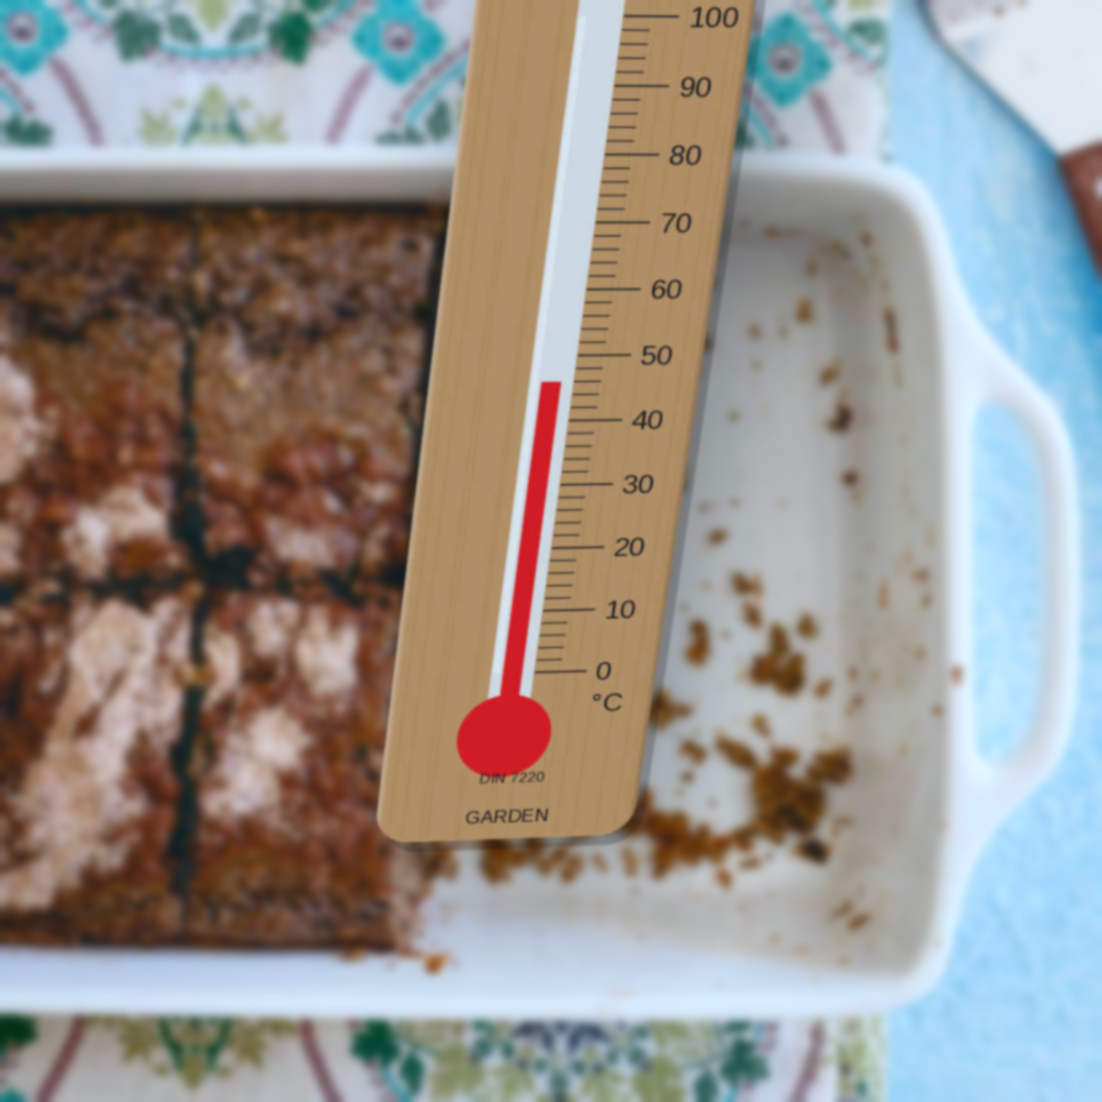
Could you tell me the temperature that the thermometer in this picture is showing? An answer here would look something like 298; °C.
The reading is 46; °C
